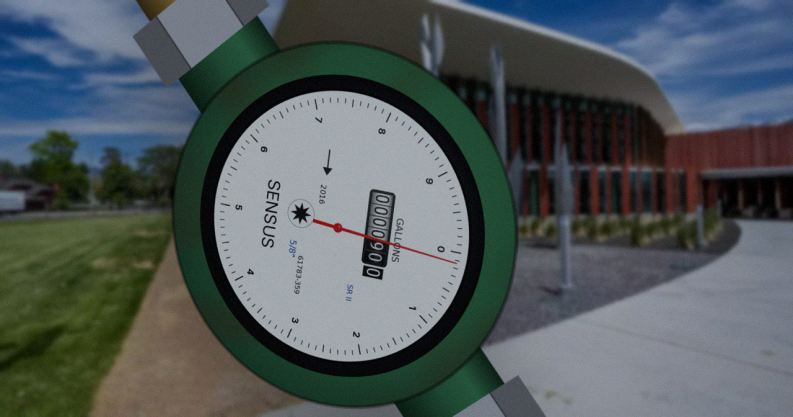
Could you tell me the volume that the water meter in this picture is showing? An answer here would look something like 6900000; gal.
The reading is 900.1; gal
